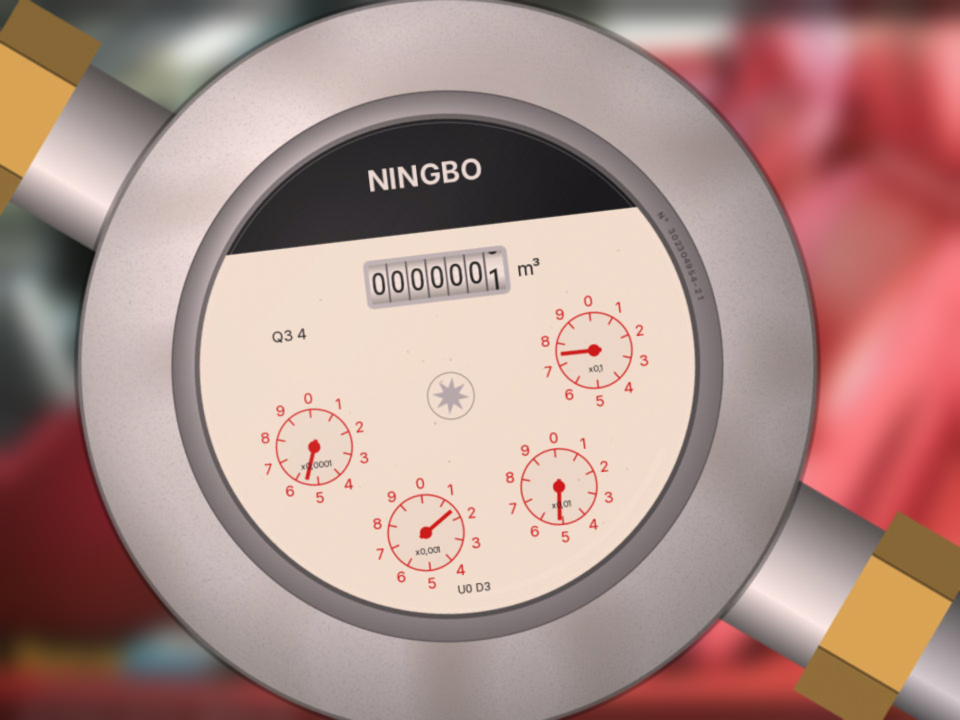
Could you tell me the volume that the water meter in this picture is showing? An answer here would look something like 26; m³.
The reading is 0.7515; m³
